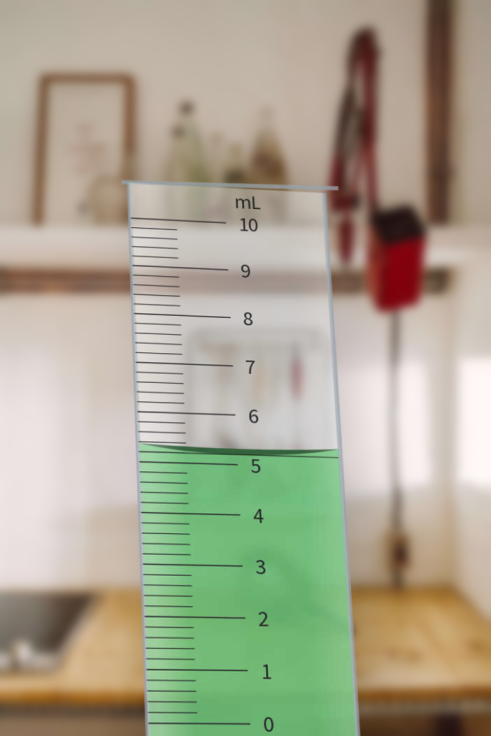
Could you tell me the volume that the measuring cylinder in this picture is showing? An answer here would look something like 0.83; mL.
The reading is 5.2; mL
